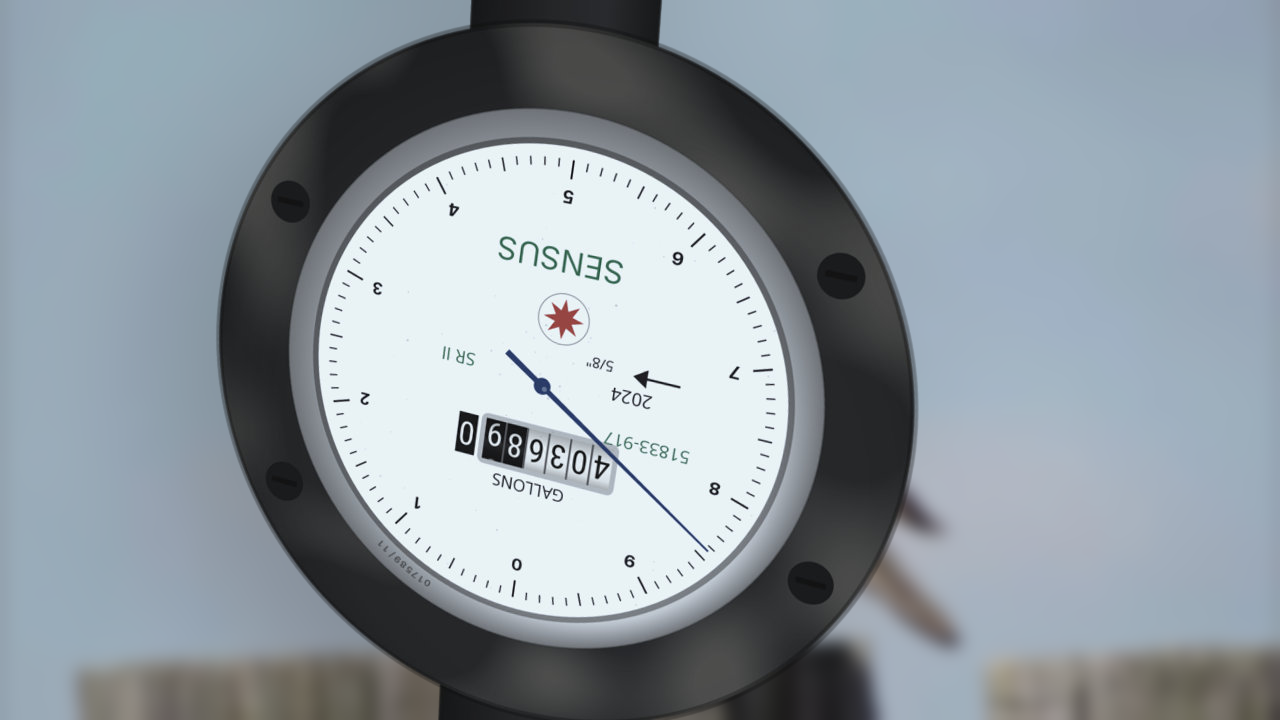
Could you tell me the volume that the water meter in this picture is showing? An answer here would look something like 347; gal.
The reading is 4036888.4; gal
